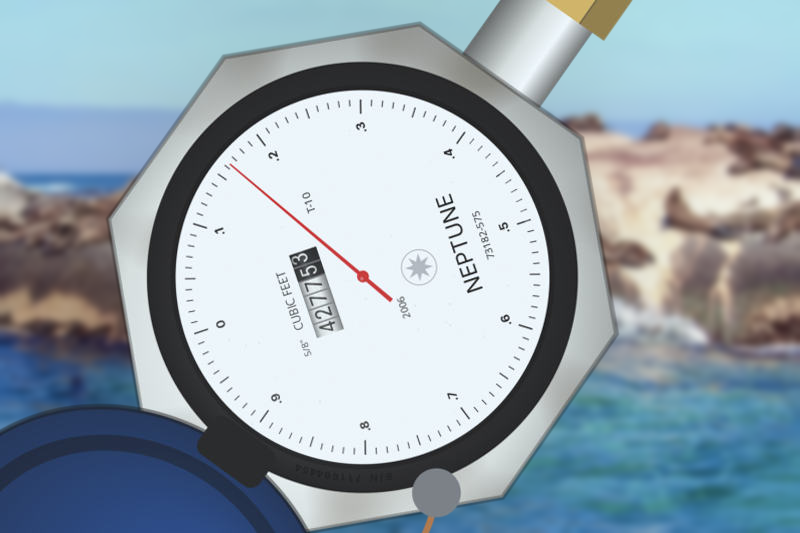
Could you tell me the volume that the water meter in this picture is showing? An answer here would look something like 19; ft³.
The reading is 427753.16; ft³
